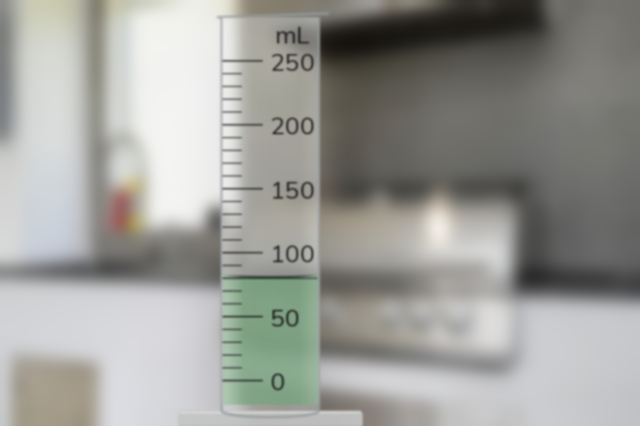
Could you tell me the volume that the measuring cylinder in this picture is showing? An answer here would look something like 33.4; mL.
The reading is 80; mL
